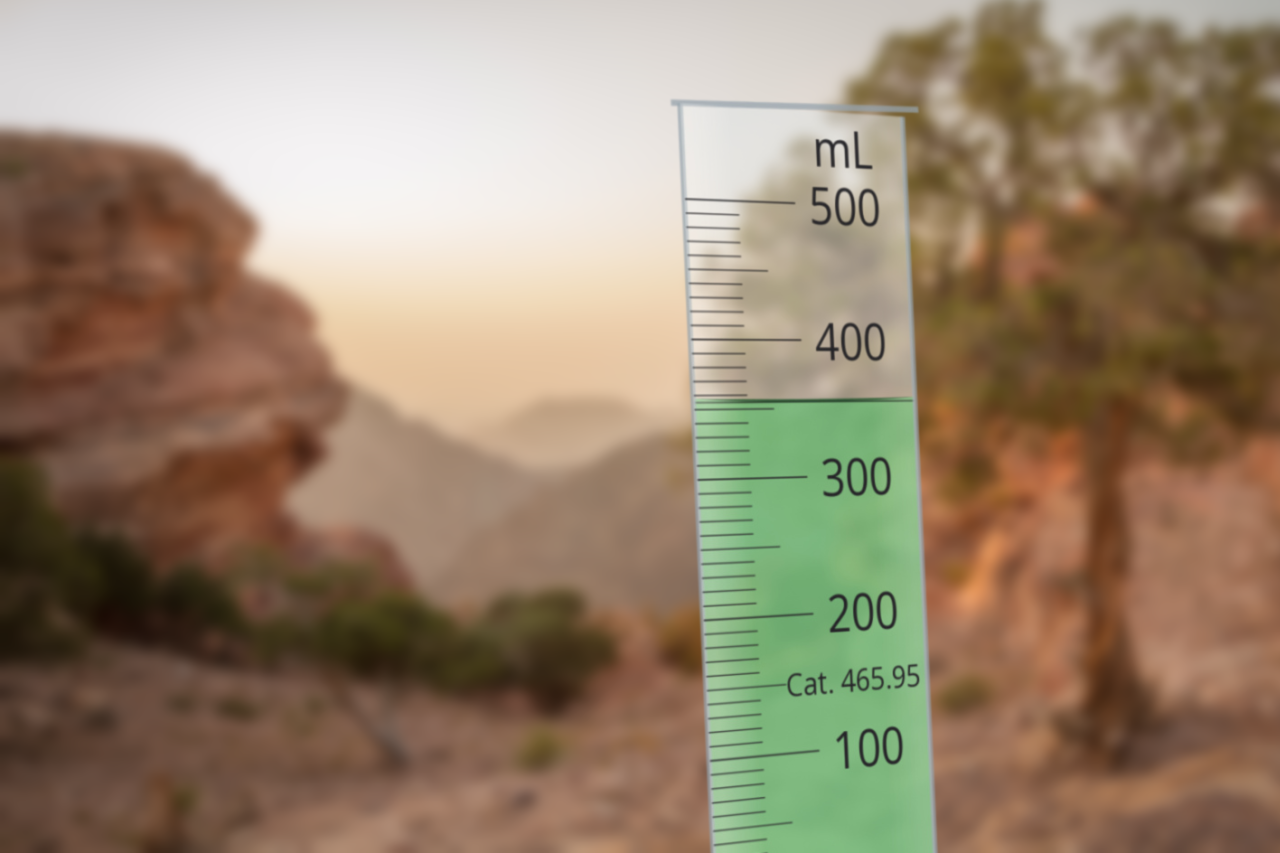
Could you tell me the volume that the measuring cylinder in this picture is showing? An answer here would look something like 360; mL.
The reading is 355; mL
